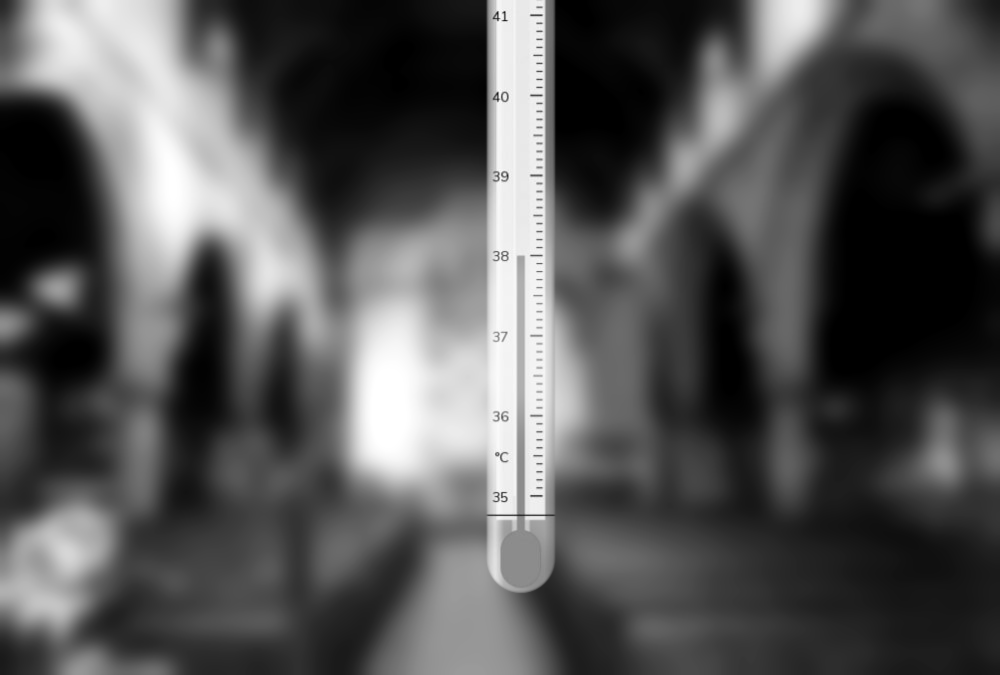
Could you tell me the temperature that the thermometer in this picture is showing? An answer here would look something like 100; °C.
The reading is 38; °C
